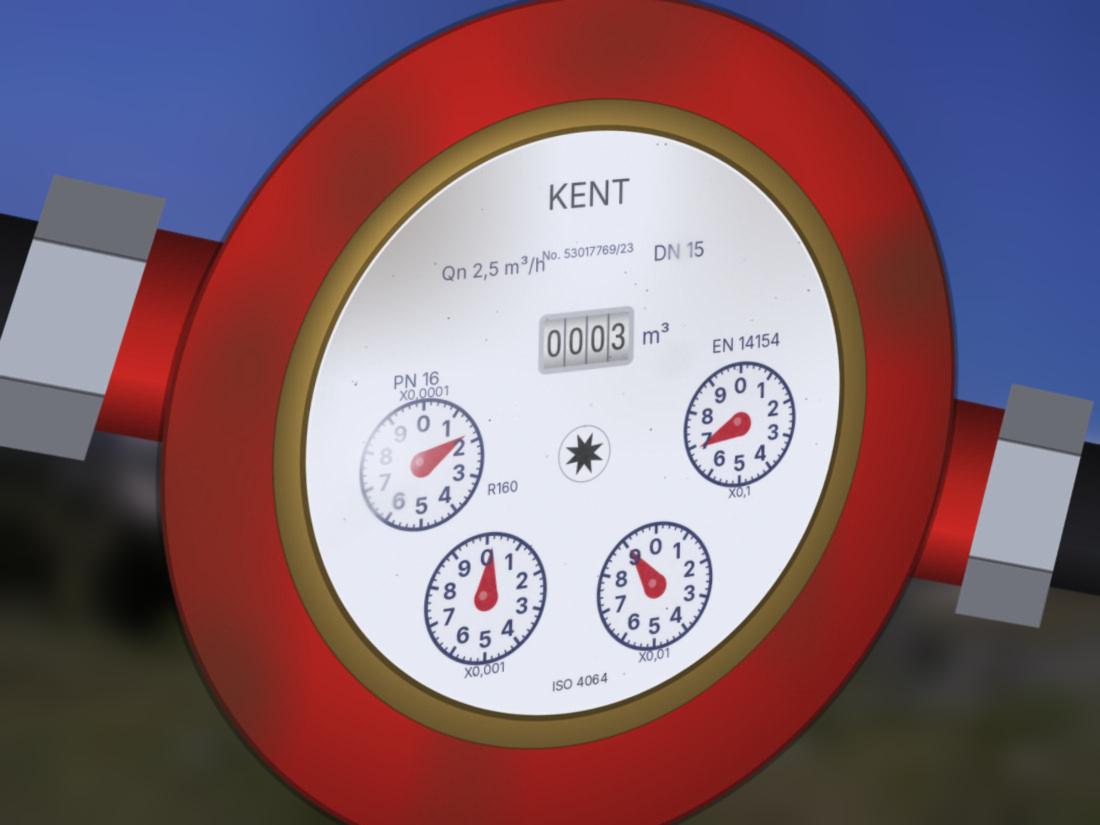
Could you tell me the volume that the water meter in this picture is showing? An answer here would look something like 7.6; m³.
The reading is 3.6901; m³
